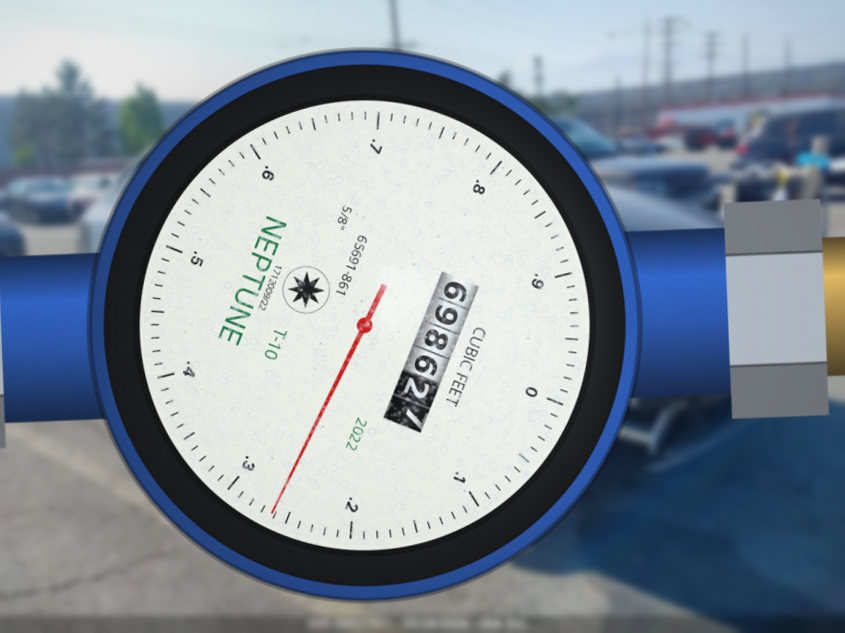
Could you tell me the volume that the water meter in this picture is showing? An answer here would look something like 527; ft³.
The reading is 698627.26; ft³
